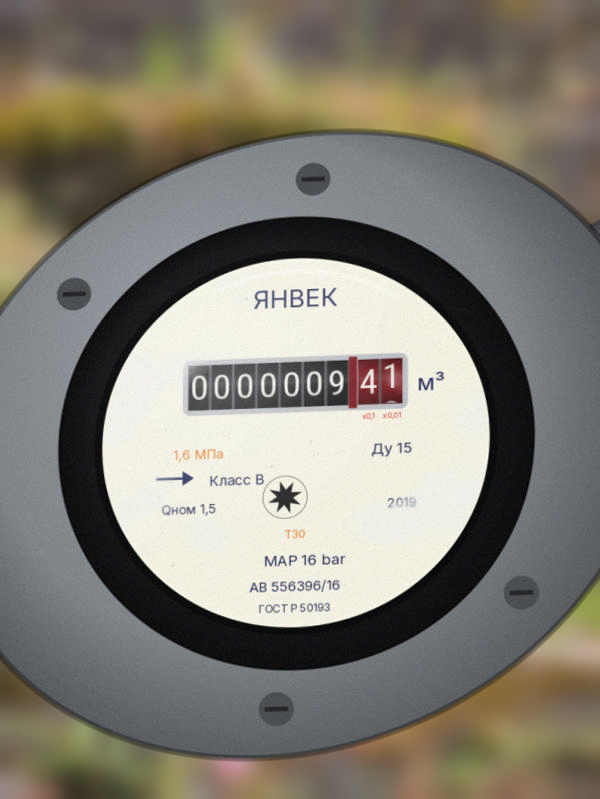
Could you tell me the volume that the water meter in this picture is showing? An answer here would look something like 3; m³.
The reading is 9.41; m³
